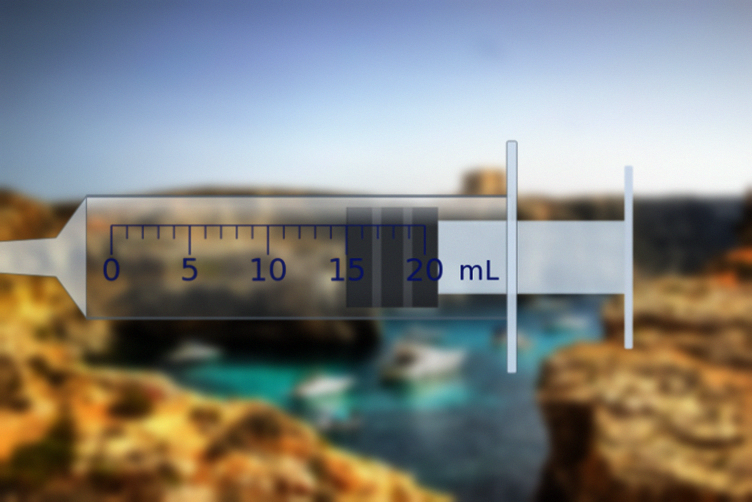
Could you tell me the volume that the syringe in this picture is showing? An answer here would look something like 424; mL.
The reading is 15; mL
